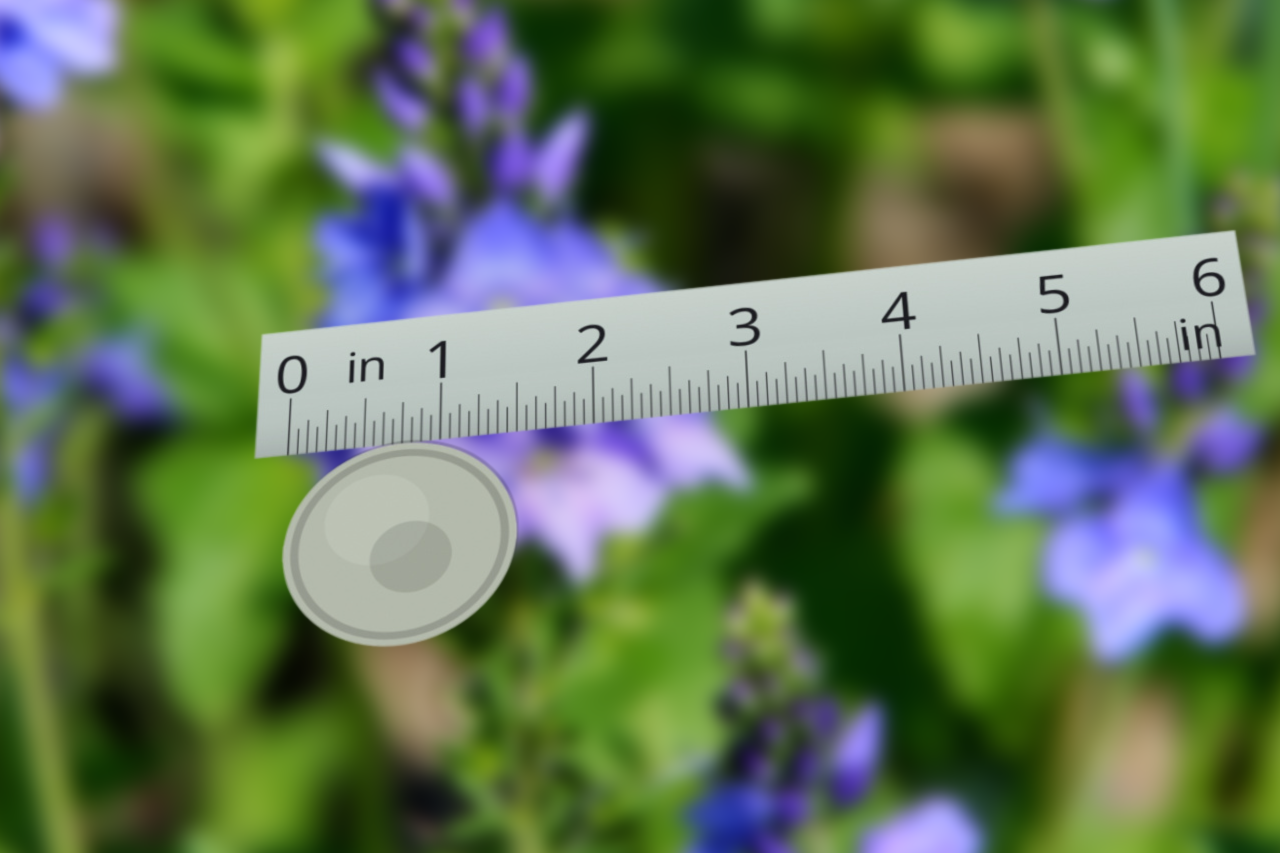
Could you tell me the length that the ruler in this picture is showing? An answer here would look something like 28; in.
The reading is 1.5; in
